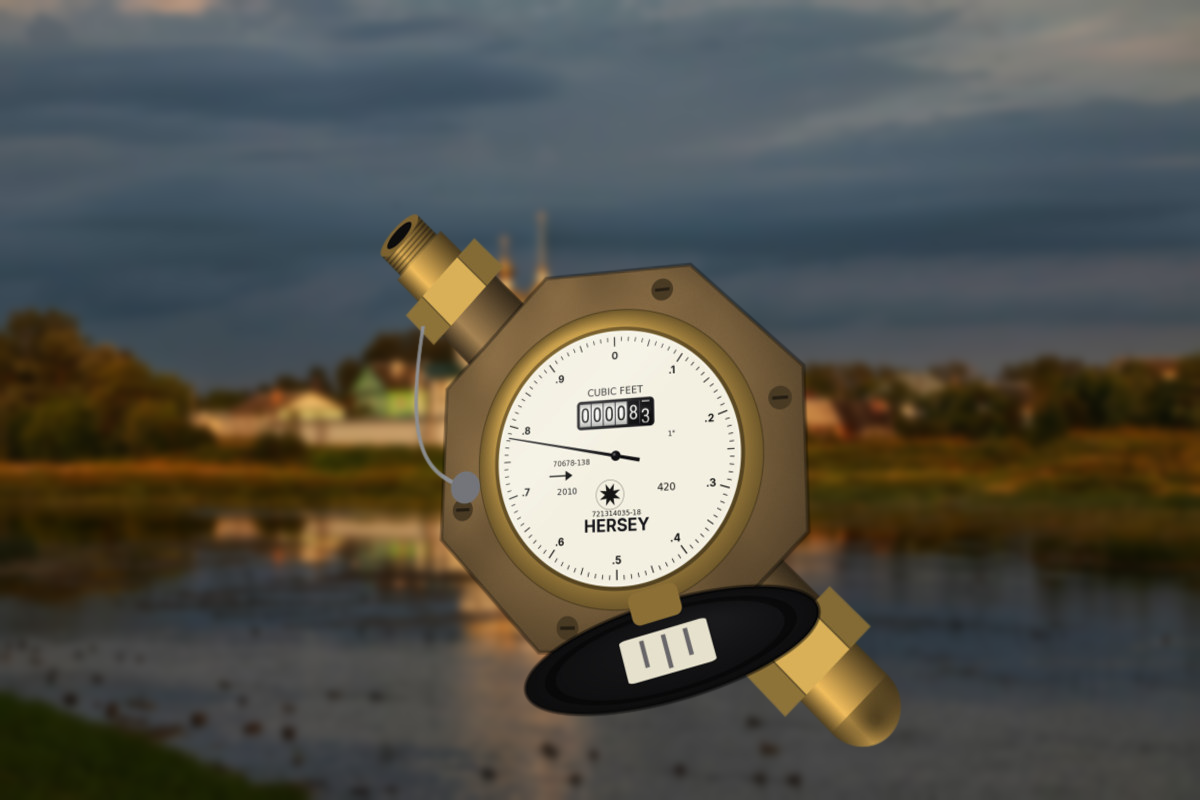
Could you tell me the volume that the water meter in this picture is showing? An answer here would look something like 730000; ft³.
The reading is 82.78; ft³
